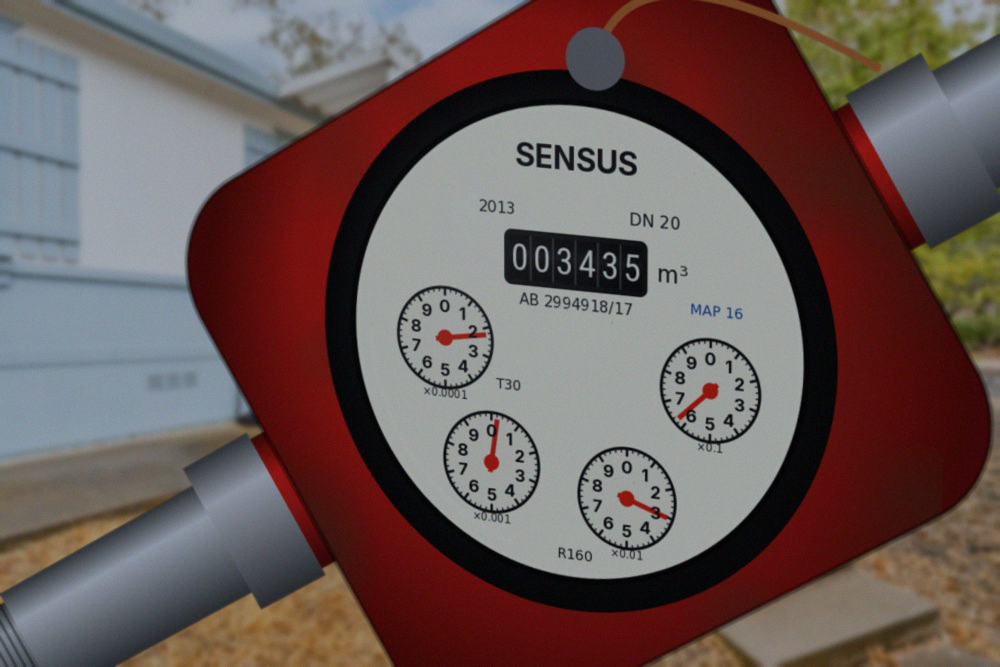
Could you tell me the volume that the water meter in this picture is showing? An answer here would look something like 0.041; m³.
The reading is 3435.6302; m³
